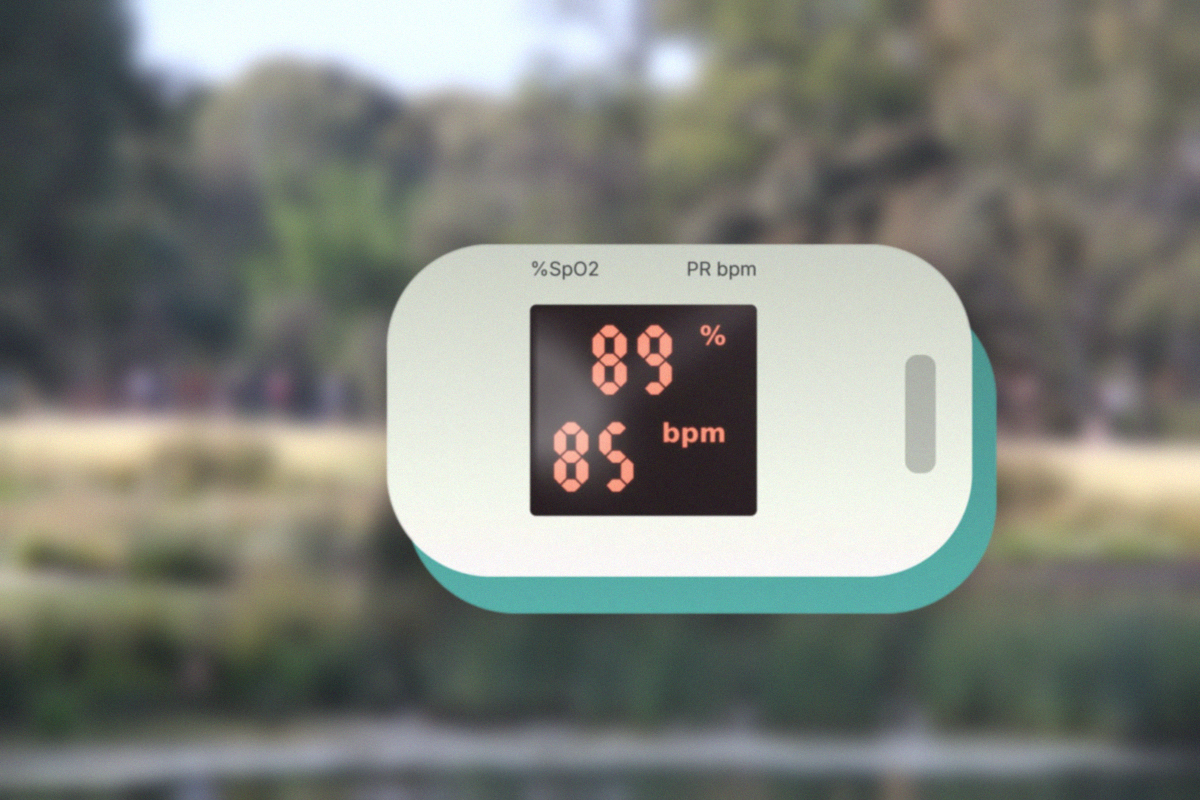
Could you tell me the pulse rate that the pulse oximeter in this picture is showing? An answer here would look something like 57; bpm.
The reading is 85; bpm
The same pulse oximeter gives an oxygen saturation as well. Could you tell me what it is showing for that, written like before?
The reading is 89; %
